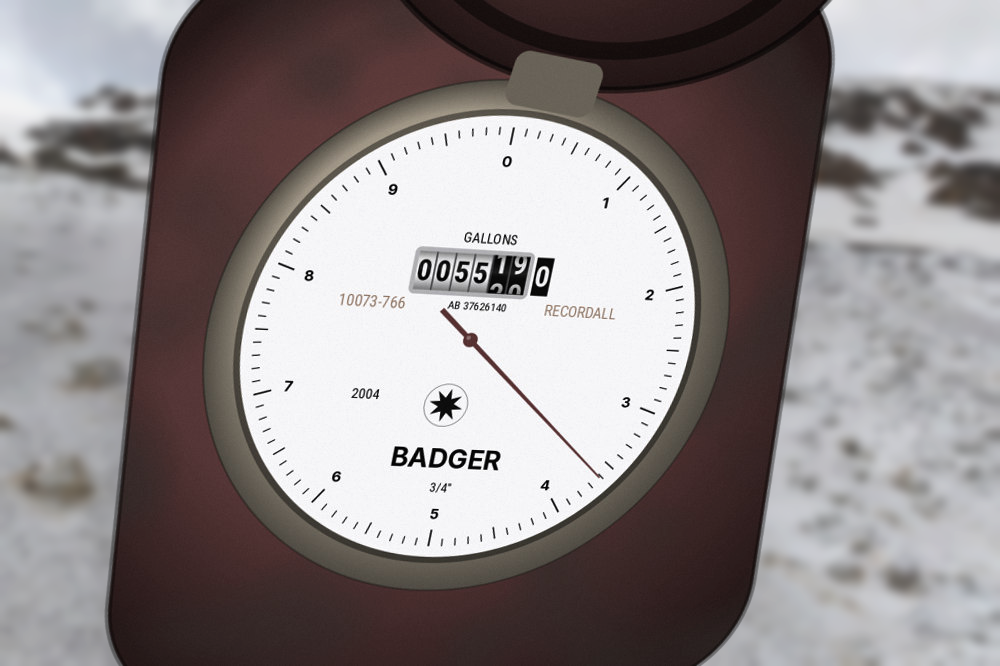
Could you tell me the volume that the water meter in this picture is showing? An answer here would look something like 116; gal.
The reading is 55193.6; gal
